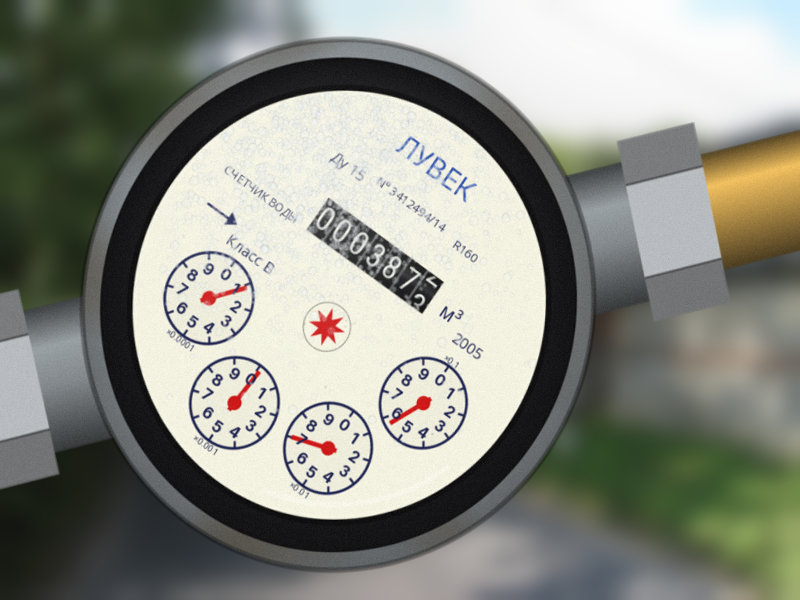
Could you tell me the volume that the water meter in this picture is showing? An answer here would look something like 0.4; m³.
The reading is 3872.5701; m³
